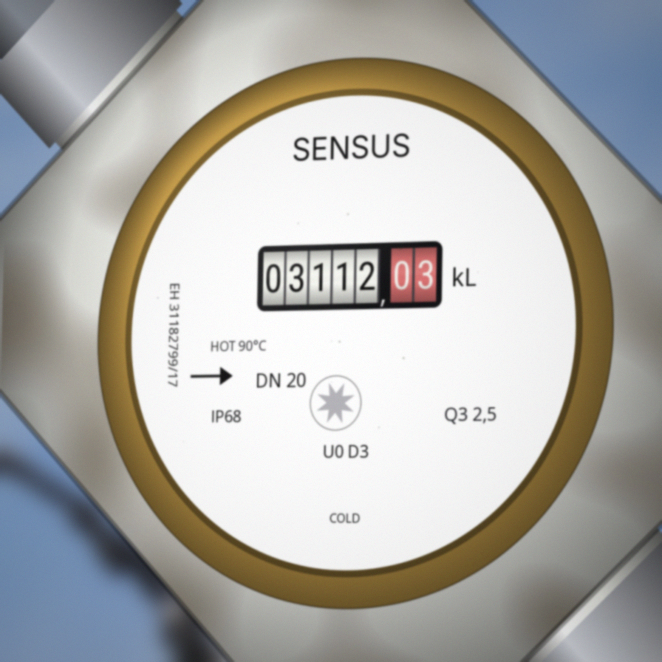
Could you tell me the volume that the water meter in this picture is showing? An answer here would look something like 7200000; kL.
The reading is 3112.03; kL
